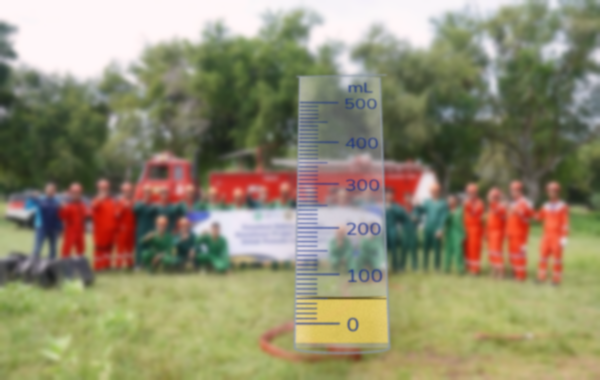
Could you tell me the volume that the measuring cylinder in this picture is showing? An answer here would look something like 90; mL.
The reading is 50; mL
